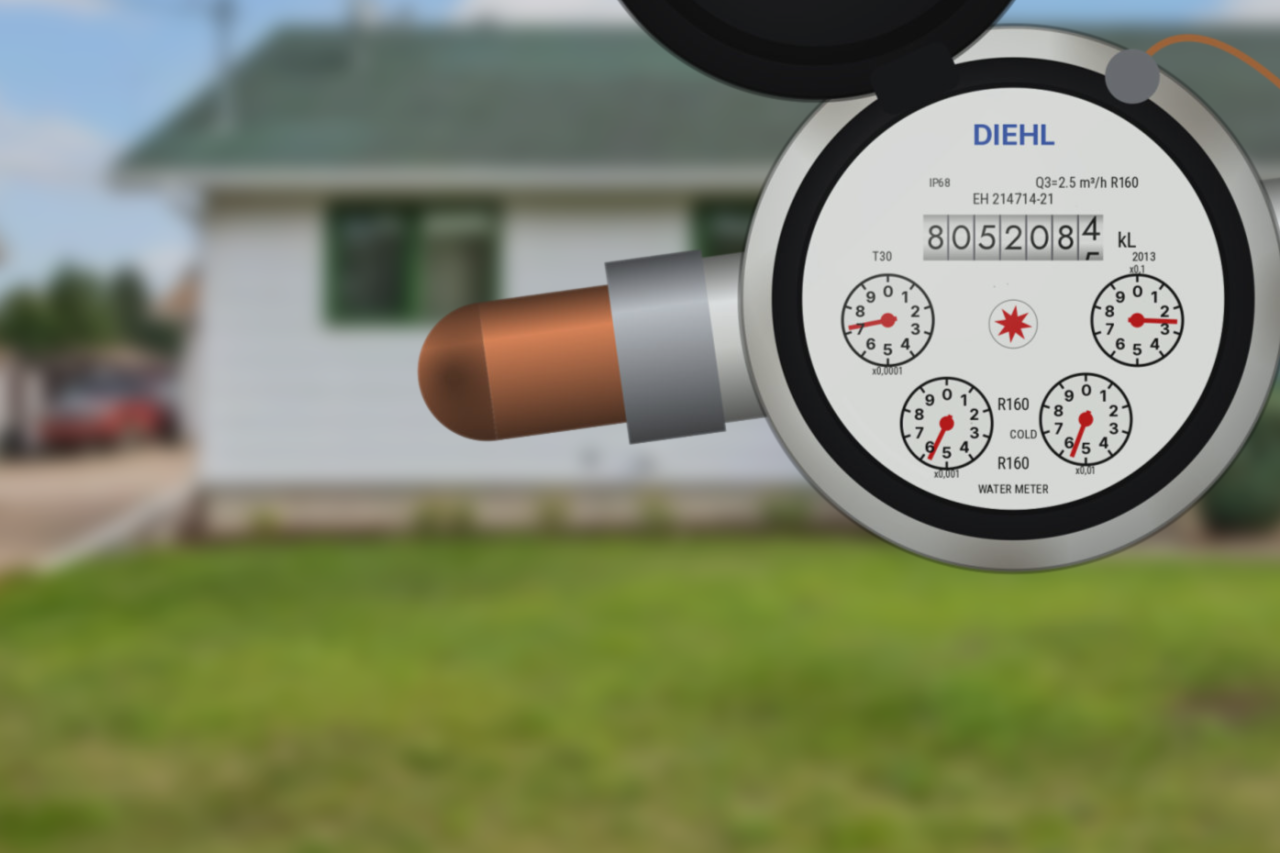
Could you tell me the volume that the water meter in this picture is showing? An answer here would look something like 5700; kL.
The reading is 8052084.2557; kL
